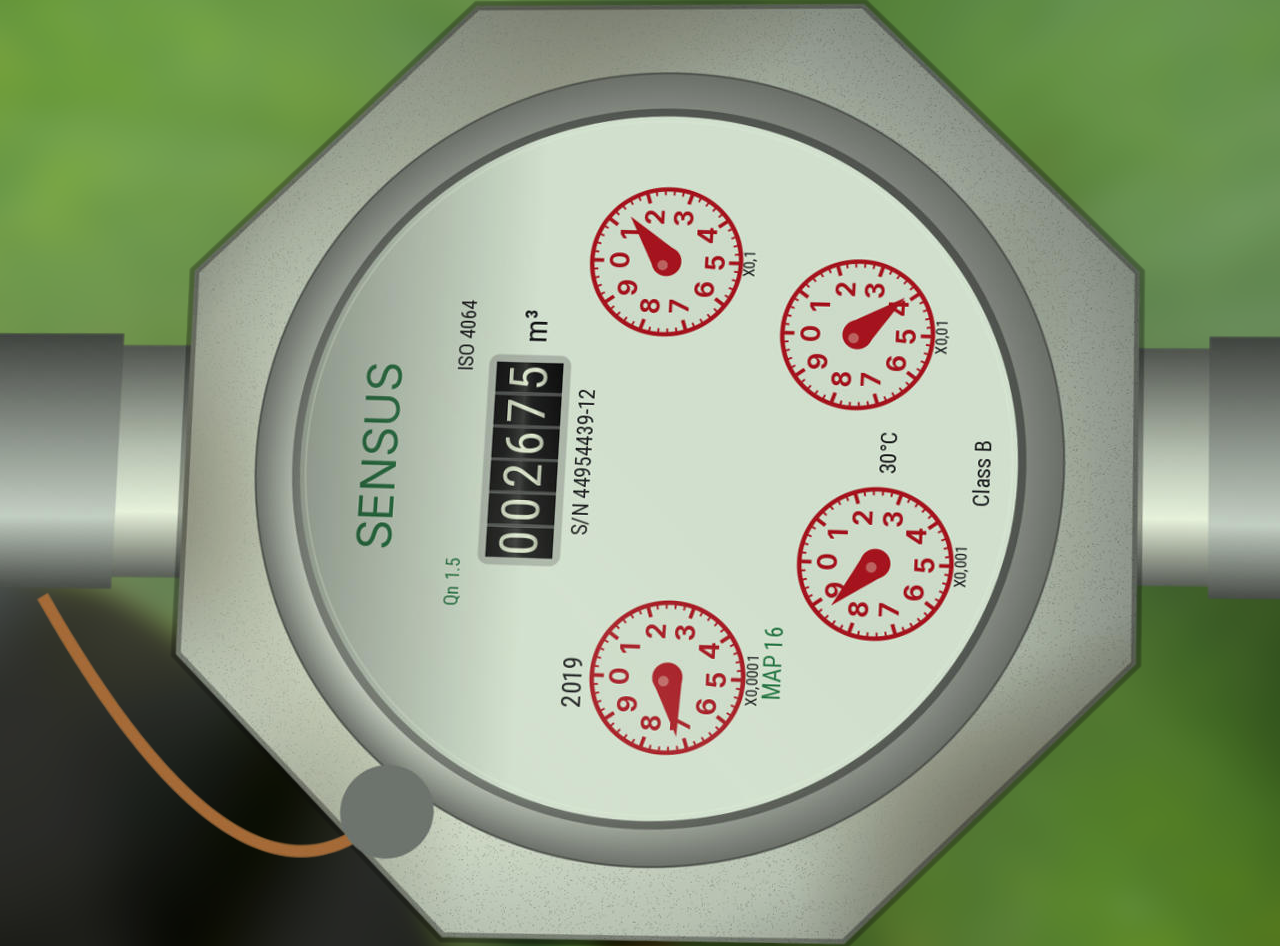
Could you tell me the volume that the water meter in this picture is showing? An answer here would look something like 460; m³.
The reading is 2675.1387; m³
